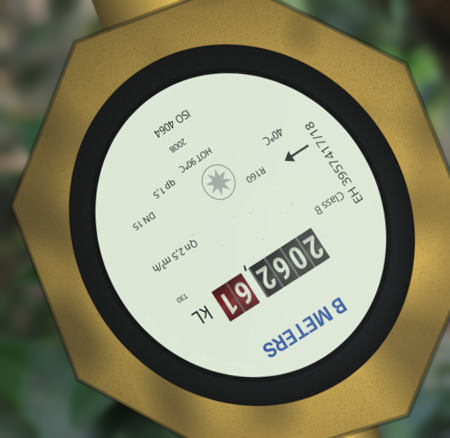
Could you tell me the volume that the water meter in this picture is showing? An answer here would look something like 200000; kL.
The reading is 2062.61; kL
